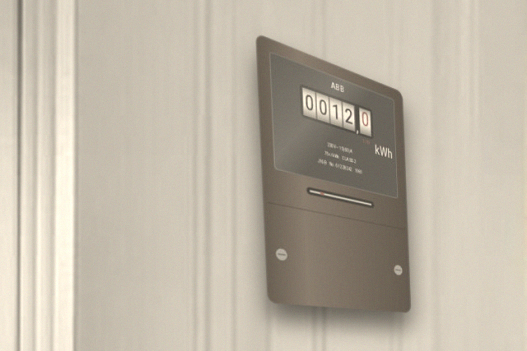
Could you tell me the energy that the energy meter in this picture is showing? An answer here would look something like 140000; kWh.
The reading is 12.0; kWh
